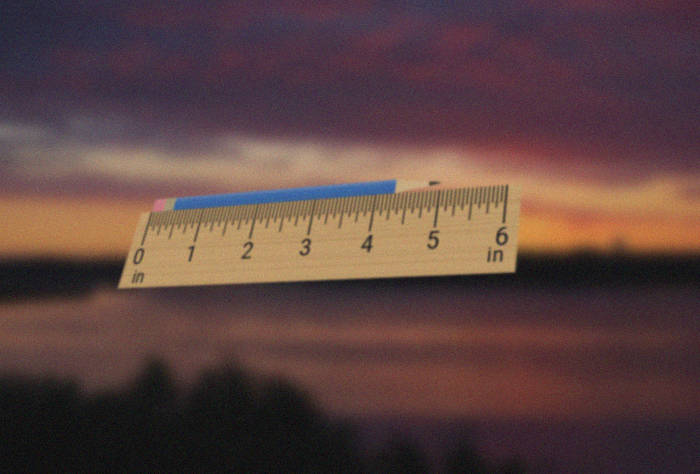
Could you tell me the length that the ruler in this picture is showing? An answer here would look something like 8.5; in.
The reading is 5; in
